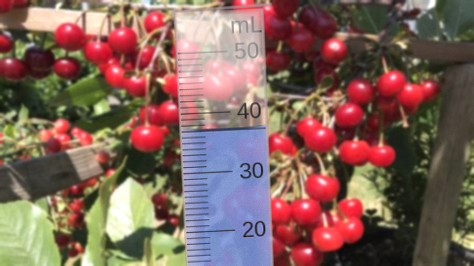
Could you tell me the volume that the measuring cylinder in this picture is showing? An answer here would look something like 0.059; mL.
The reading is 37; mL
